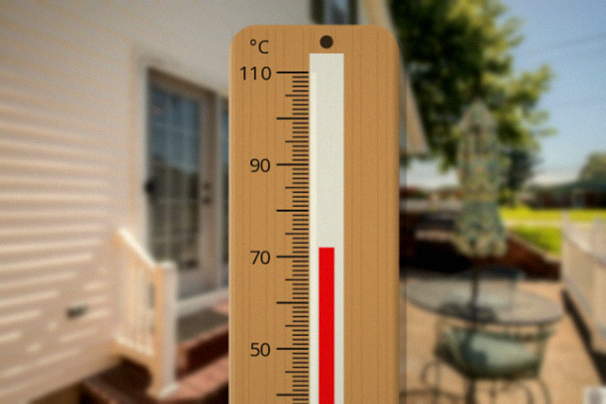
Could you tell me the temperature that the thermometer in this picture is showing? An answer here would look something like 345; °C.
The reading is 72; °C
